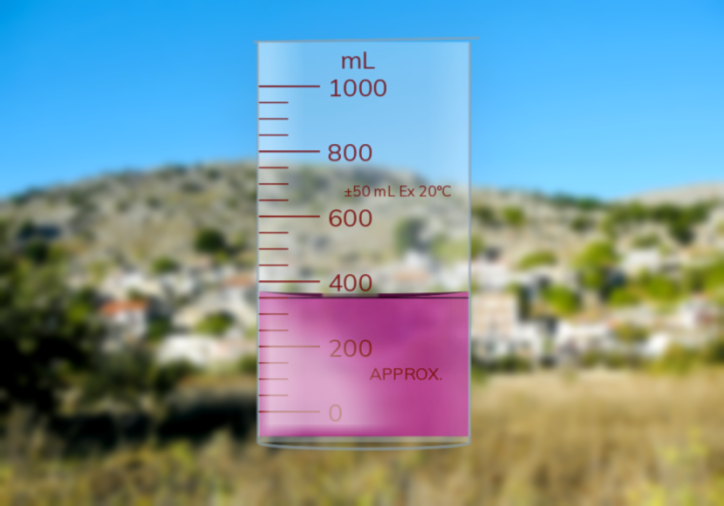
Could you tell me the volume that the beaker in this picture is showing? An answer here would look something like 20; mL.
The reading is 350; mL
